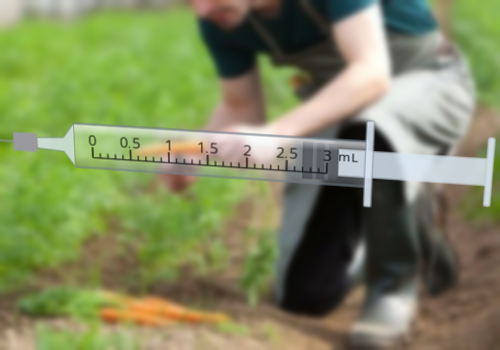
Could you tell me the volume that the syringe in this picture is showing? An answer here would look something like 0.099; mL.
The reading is 2.7; mL
